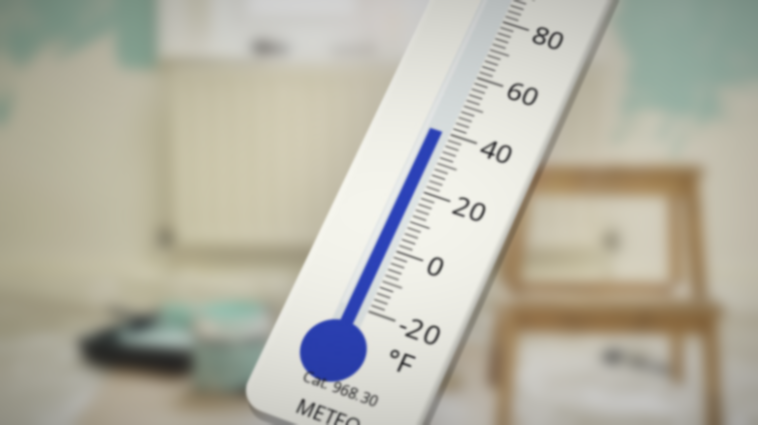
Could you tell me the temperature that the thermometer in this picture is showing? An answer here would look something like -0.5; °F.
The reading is 40; °F
